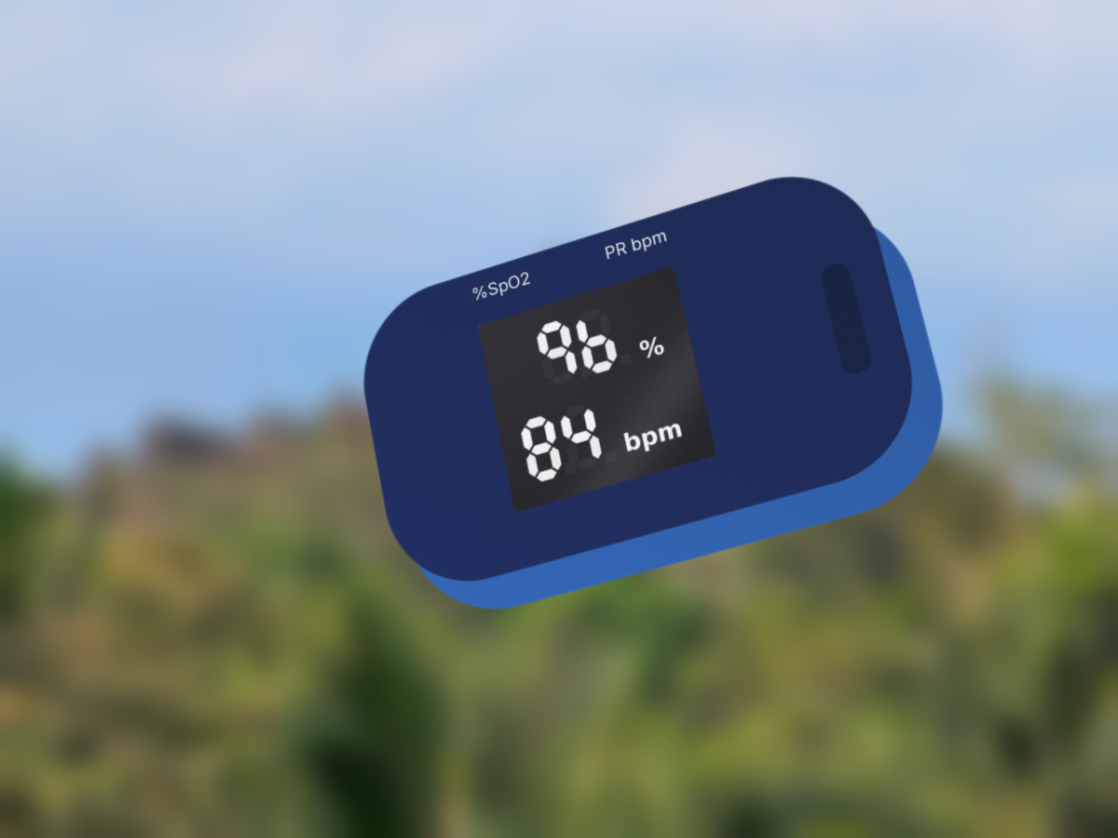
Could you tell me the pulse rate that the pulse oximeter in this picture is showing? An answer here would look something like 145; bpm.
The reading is 84; bpm
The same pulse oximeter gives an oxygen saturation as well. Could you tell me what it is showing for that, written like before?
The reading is 96; %
